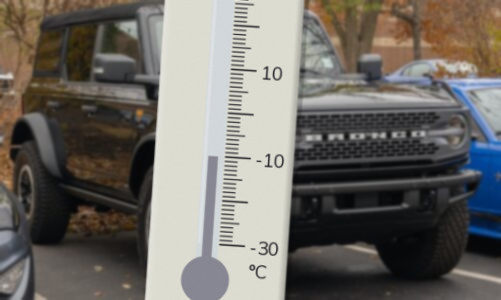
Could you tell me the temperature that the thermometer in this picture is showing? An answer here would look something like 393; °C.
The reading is -10; °C
